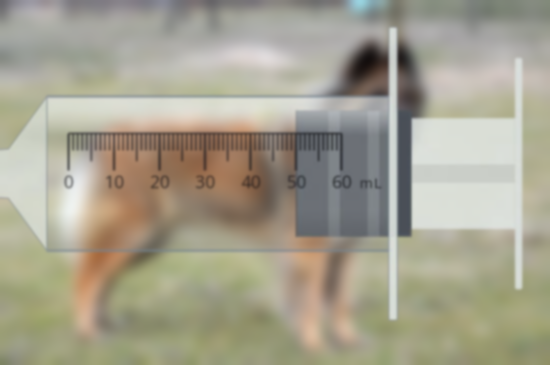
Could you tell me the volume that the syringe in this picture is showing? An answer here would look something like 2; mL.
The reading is 50; mL
